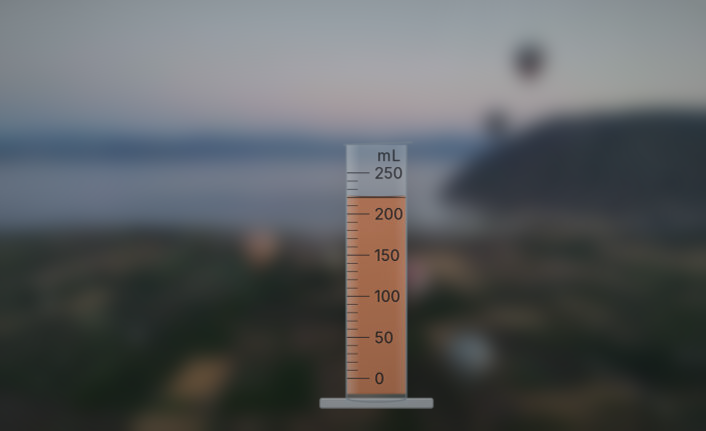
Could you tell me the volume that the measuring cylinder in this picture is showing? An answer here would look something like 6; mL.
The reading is 220; mL
